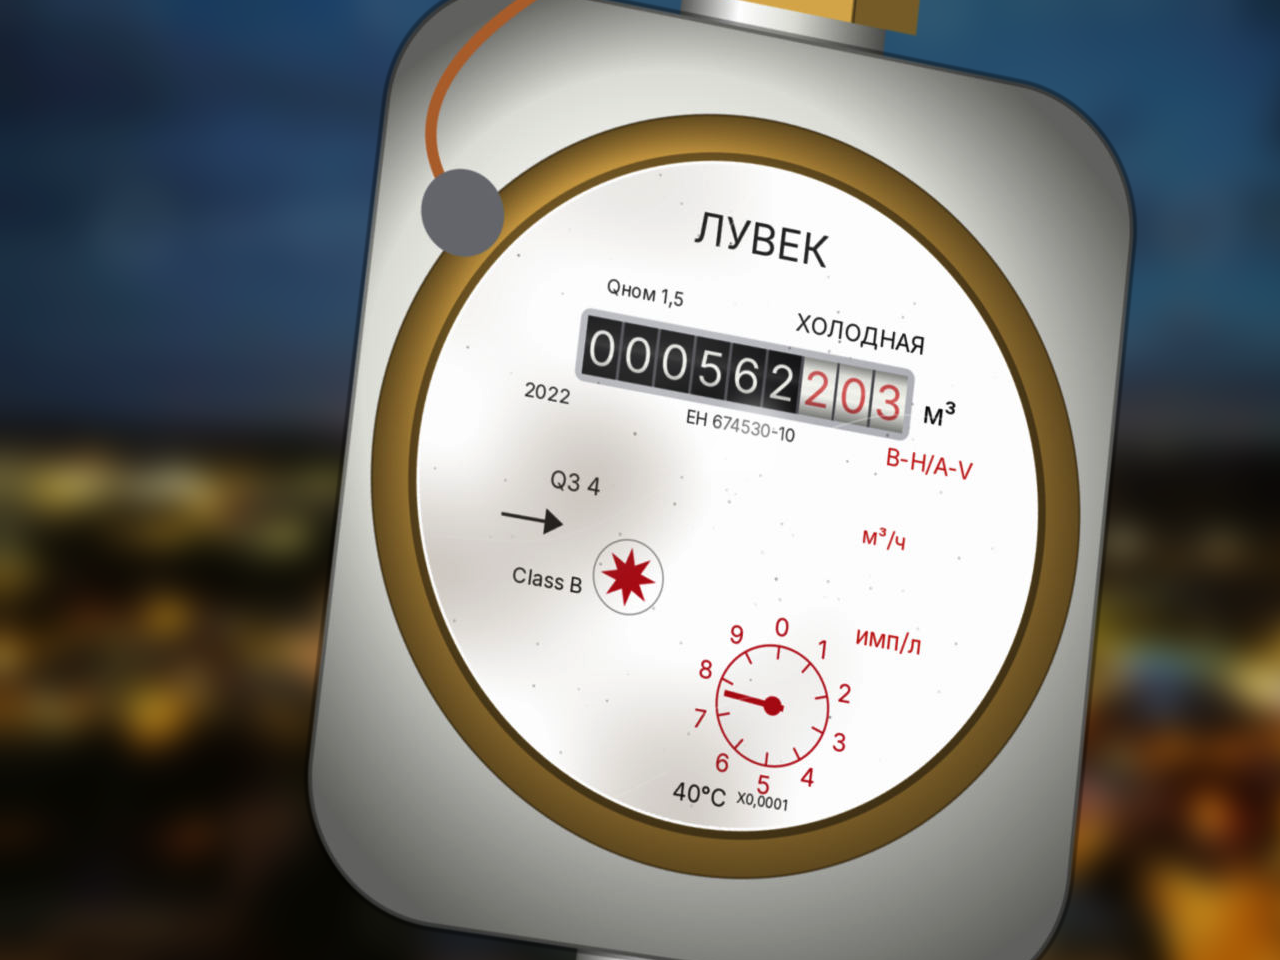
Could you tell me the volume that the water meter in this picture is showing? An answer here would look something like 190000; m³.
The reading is 562.2037; m³
